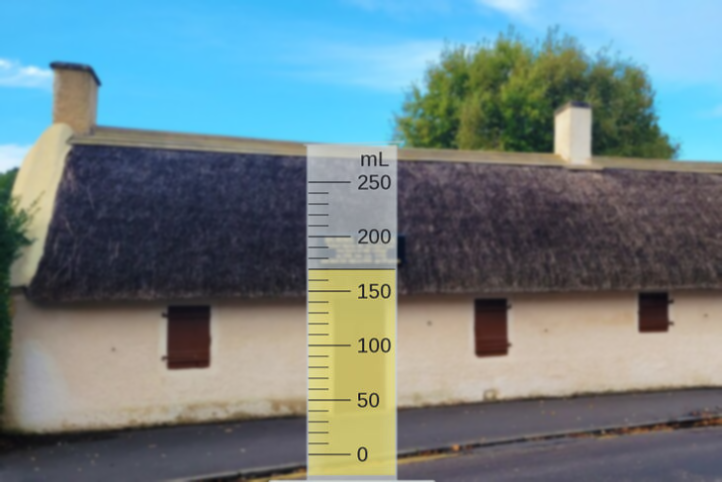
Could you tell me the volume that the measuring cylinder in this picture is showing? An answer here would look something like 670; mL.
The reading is 170; mL
